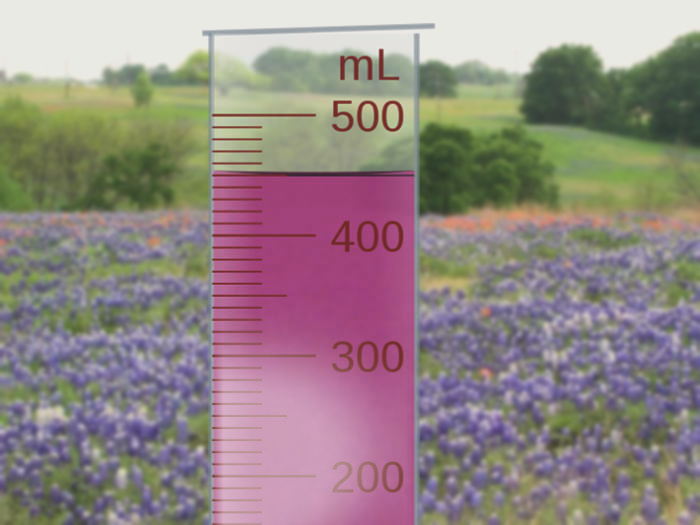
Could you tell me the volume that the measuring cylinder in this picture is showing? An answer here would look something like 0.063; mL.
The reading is 450; mL
